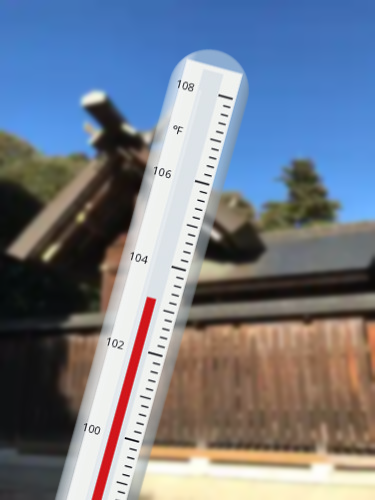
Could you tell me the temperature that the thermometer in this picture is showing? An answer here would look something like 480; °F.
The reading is 103.2; °F
